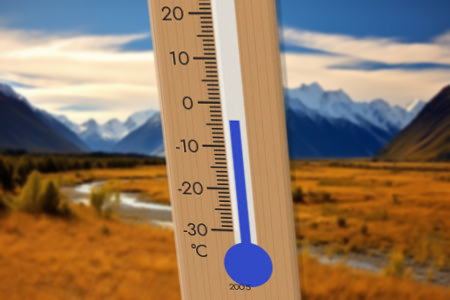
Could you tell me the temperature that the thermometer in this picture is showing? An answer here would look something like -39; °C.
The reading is -4; °C
